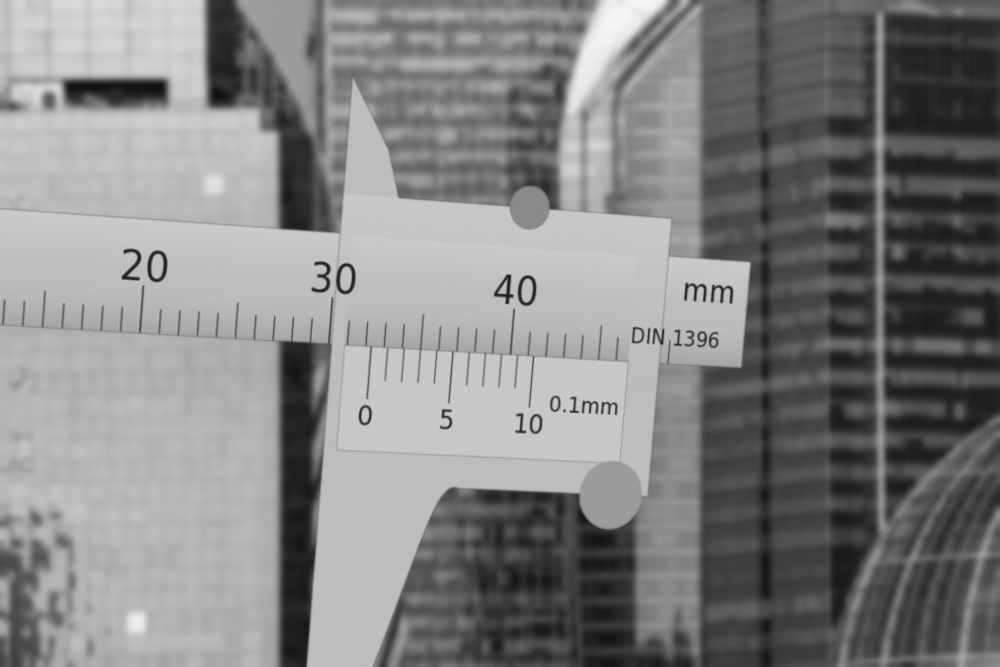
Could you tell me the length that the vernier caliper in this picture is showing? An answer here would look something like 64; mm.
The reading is 32.3; mm
